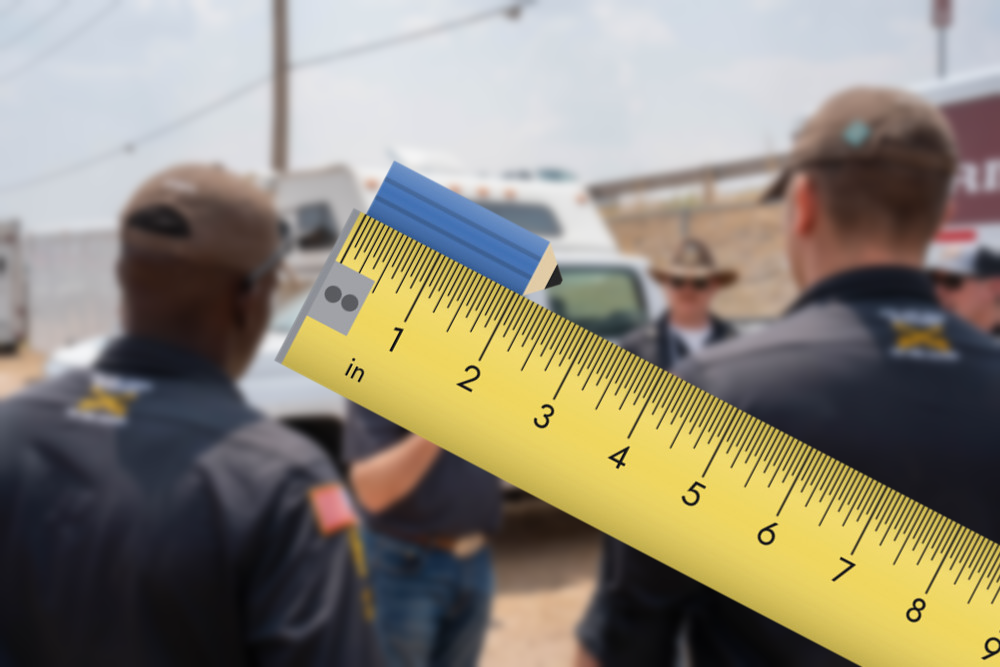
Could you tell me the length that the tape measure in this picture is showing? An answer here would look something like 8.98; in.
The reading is 2.4375; in
